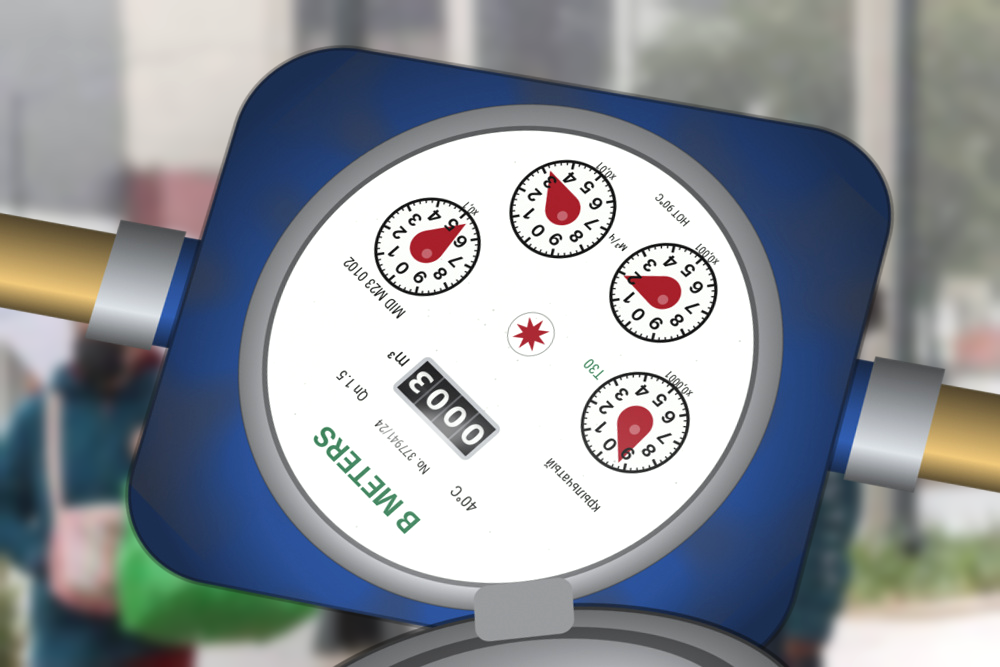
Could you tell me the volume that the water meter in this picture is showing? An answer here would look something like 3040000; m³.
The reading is 3.5319; m³
